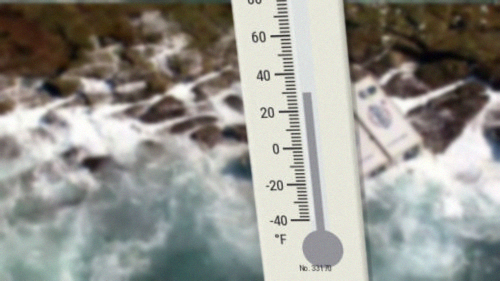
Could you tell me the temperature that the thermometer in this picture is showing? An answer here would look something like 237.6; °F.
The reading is 30; °F
